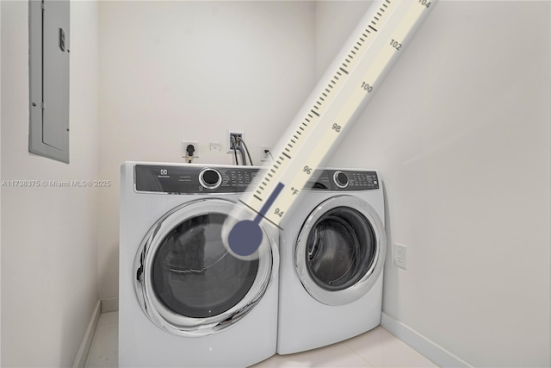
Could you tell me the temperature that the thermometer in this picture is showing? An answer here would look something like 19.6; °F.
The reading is 95; °F
